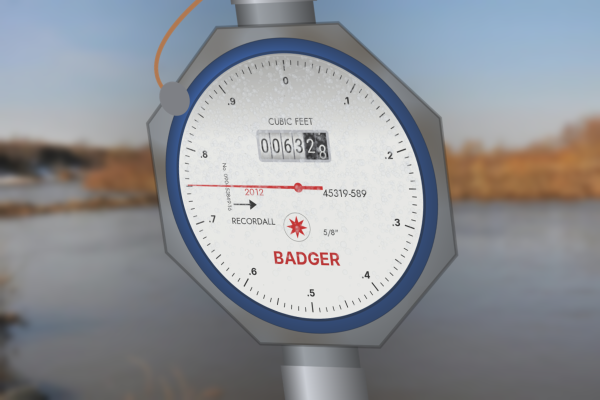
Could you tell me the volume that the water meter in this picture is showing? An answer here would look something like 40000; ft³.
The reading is 6327.75; ft³
